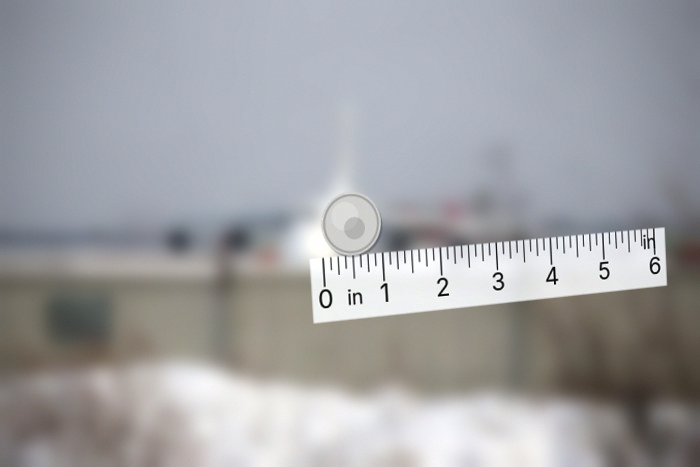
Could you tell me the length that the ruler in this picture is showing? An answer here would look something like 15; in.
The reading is 1; in
